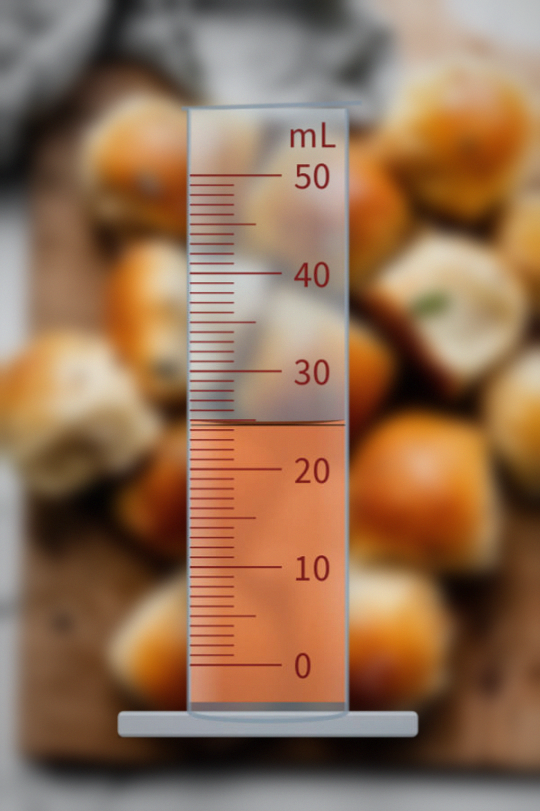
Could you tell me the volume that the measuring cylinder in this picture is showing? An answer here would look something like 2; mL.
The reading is 24.5; mL
